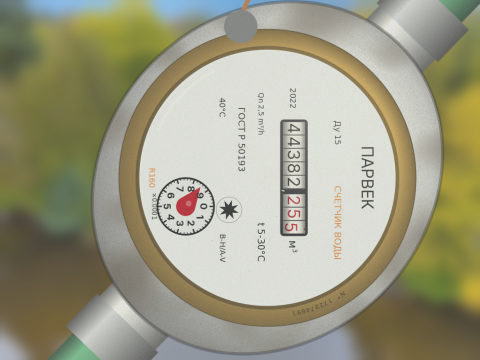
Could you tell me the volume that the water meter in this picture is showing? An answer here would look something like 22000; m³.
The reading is 44382.2548; m³
